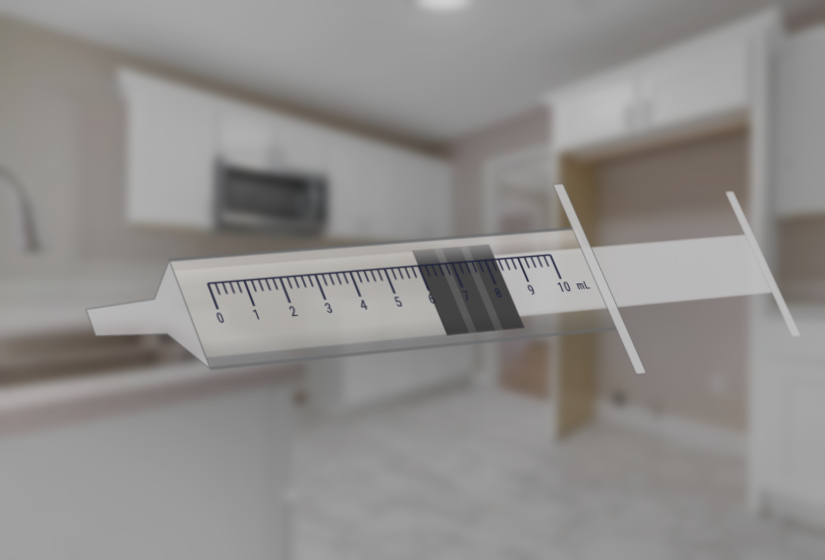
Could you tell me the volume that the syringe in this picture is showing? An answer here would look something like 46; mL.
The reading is 6; mL
